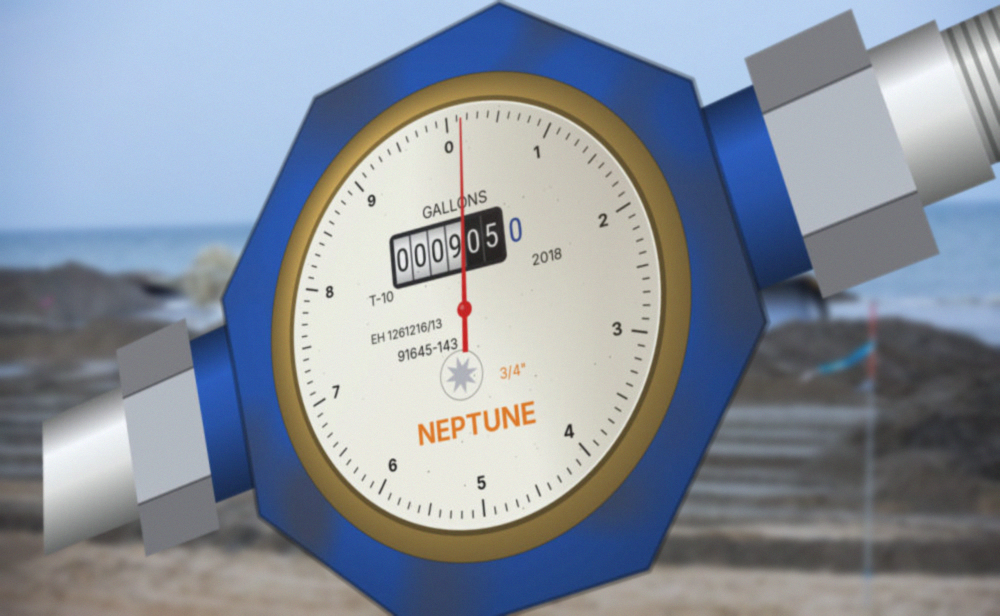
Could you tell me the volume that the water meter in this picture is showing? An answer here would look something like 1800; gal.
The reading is 9050.1; gal
